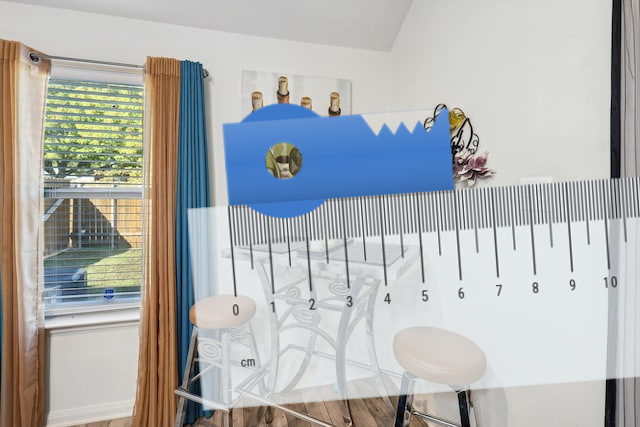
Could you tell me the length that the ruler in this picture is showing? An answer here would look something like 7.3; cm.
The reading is 6; cm
